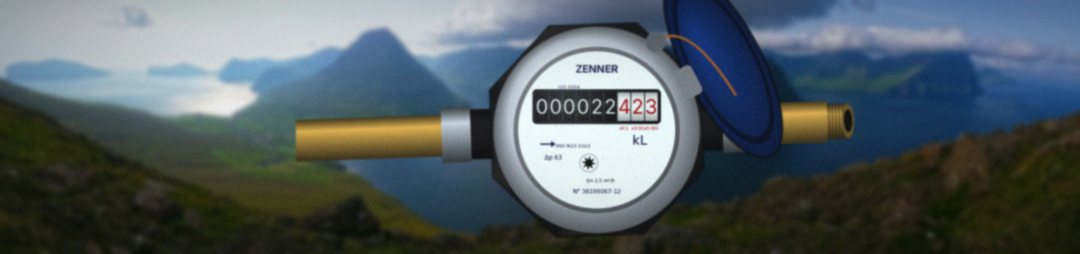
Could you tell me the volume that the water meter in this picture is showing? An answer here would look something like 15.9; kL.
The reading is 22.423; kL
